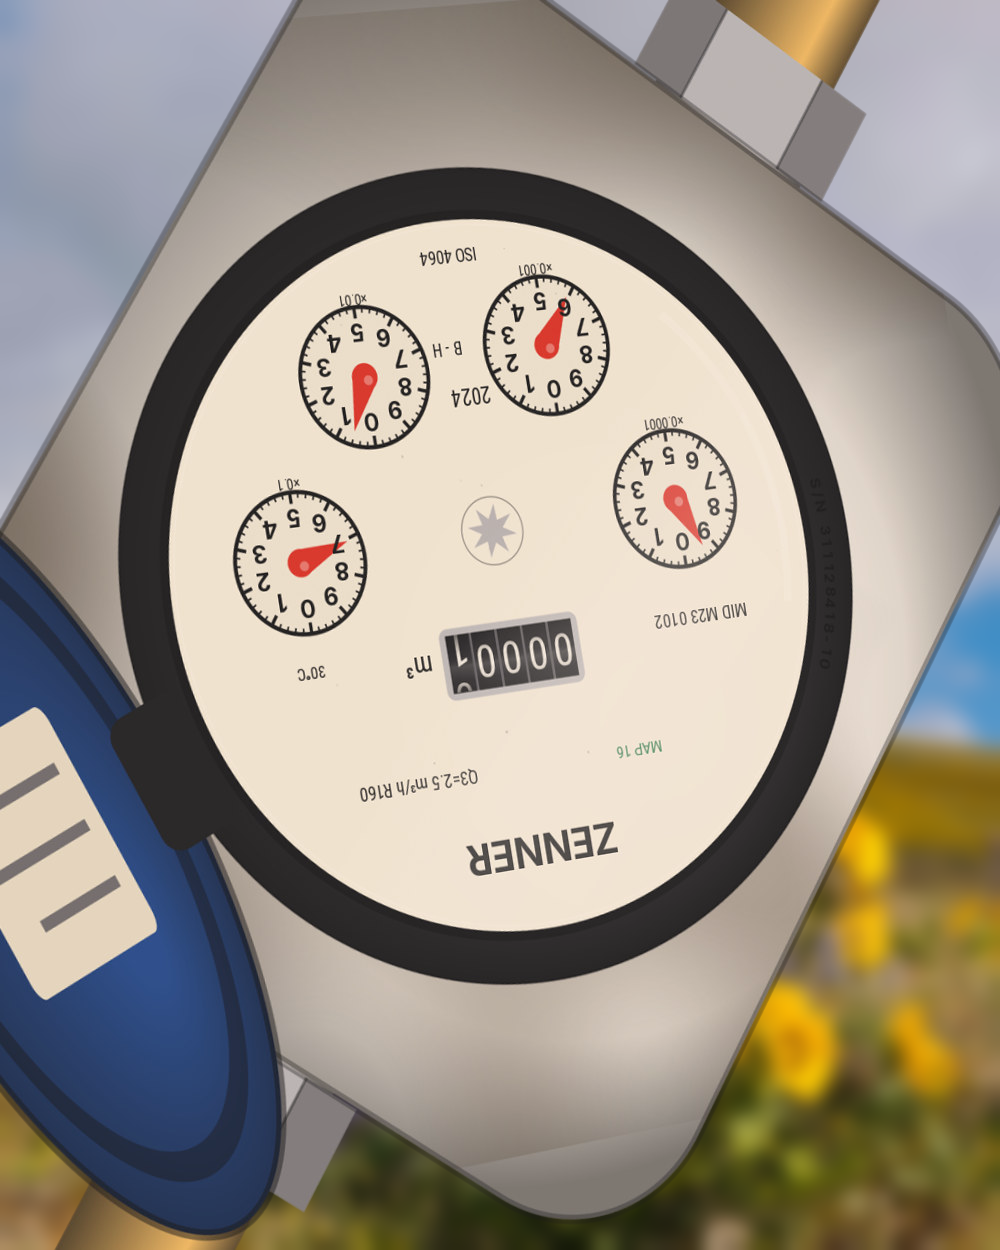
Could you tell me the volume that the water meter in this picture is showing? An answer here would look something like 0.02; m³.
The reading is 0.7059; m³
